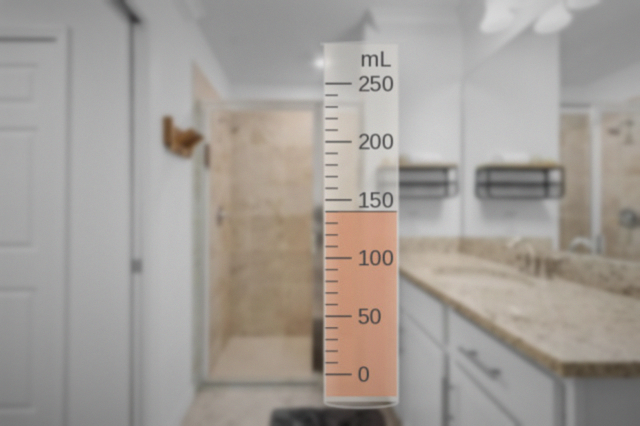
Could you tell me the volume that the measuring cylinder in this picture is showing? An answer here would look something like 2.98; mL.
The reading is 140; mL
